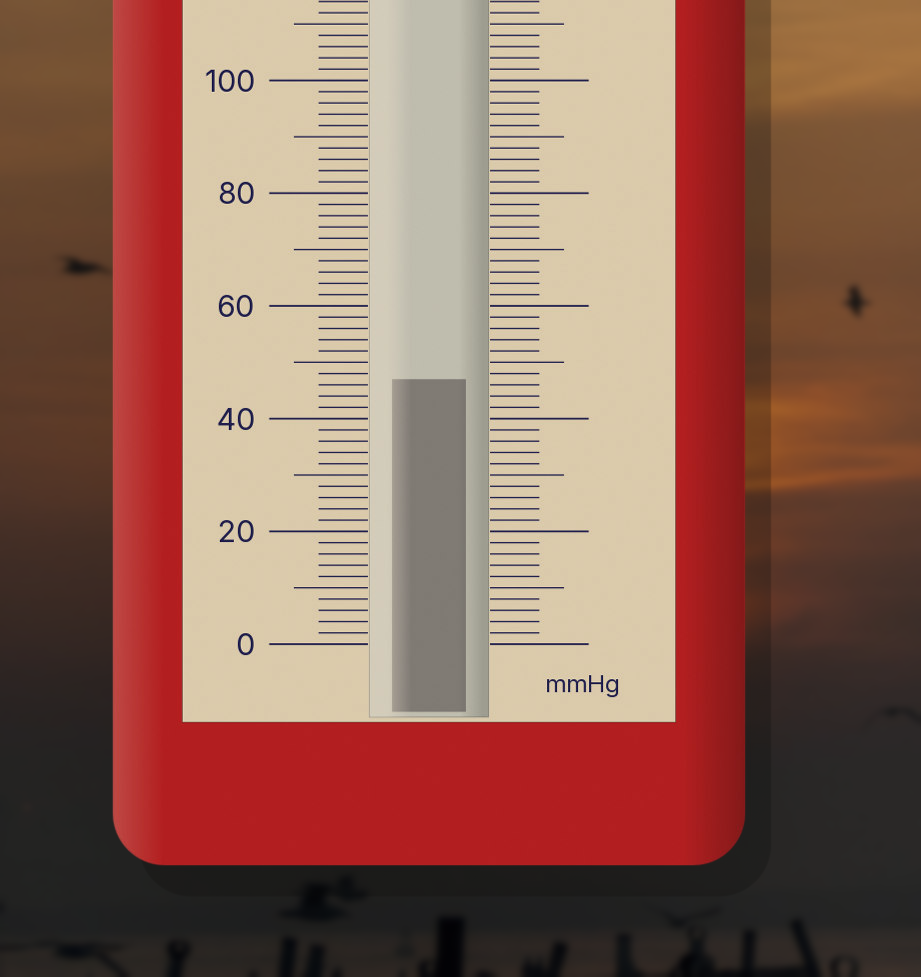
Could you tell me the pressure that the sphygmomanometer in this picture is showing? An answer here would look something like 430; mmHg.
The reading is 47; mmHg
